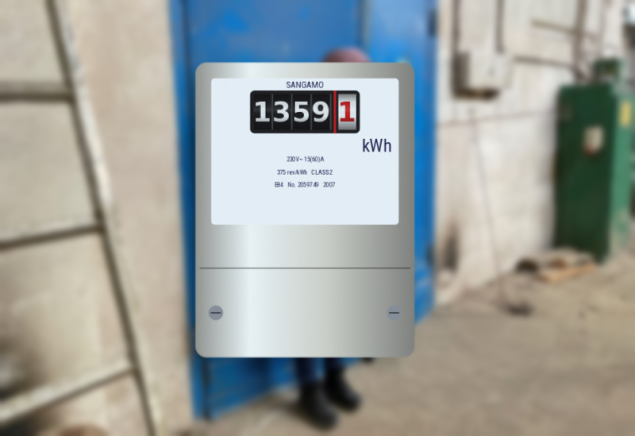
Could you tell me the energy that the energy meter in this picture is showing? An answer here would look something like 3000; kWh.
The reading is 1359.1; kWh
